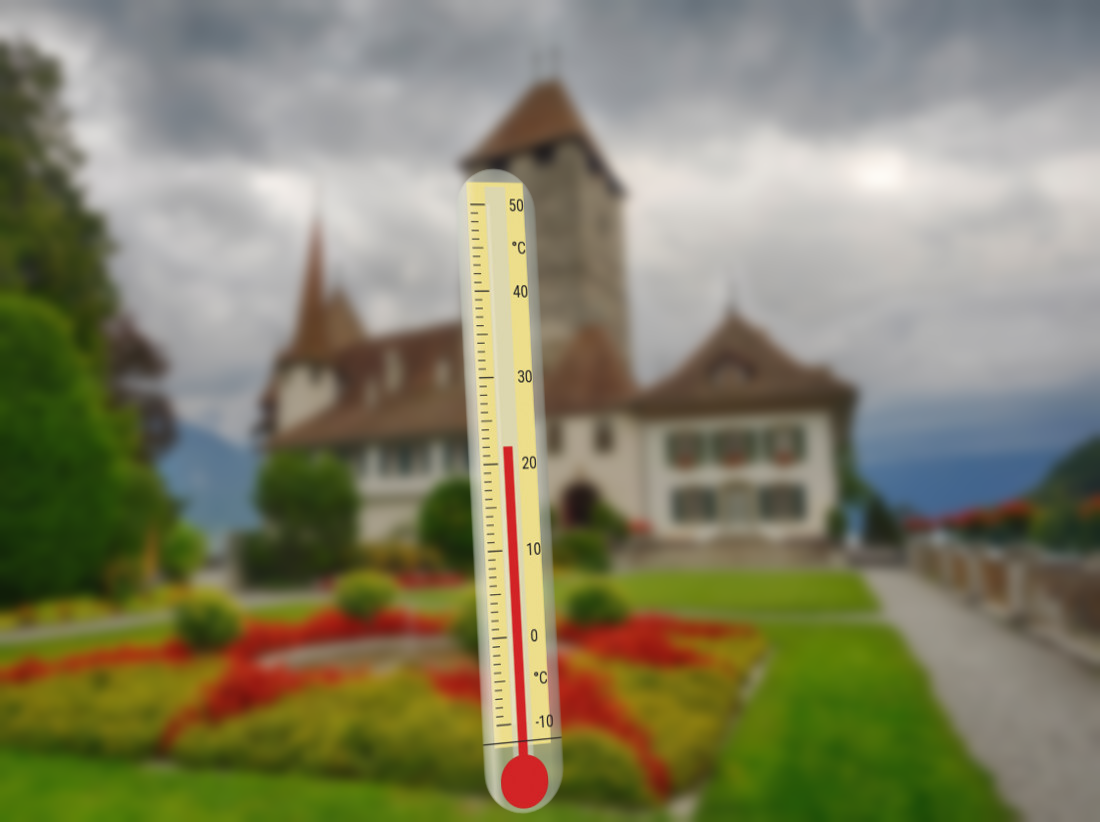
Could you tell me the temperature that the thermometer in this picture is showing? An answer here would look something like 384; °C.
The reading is 22; °C
